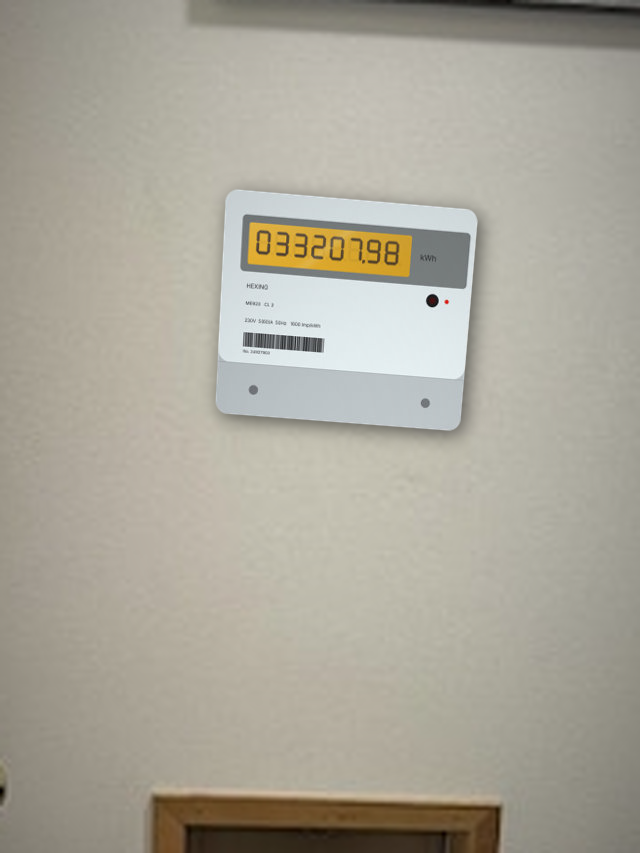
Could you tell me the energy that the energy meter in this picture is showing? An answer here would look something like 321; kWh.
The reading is 33207.98; kWh
